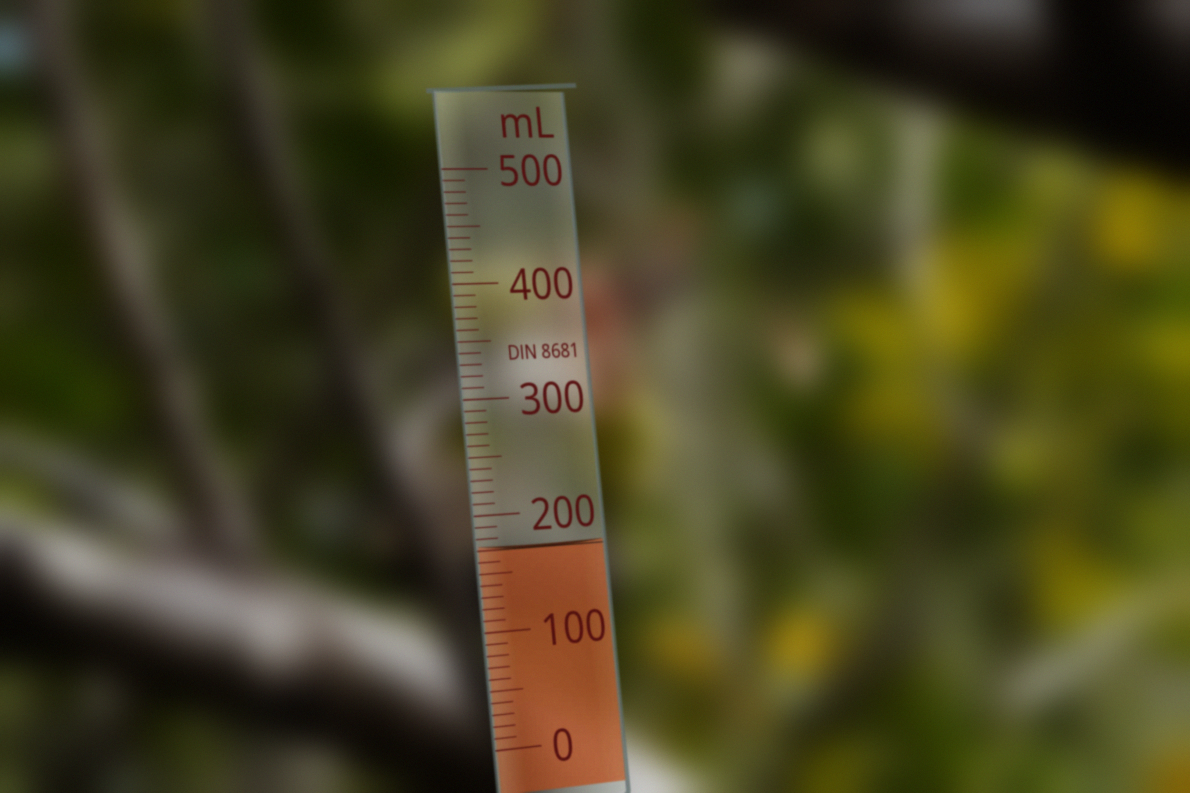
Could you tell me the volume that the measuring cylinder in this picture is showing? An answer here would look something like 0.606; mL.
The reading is 170; mL
